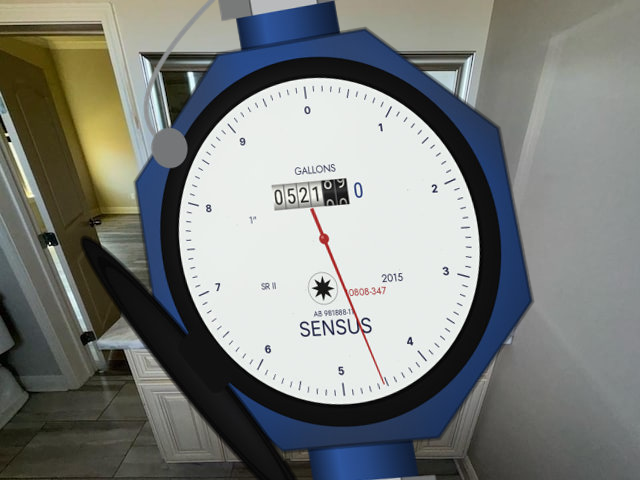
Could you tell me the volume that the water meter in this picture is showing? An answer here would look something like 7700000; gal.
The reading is 521894.5; gal
